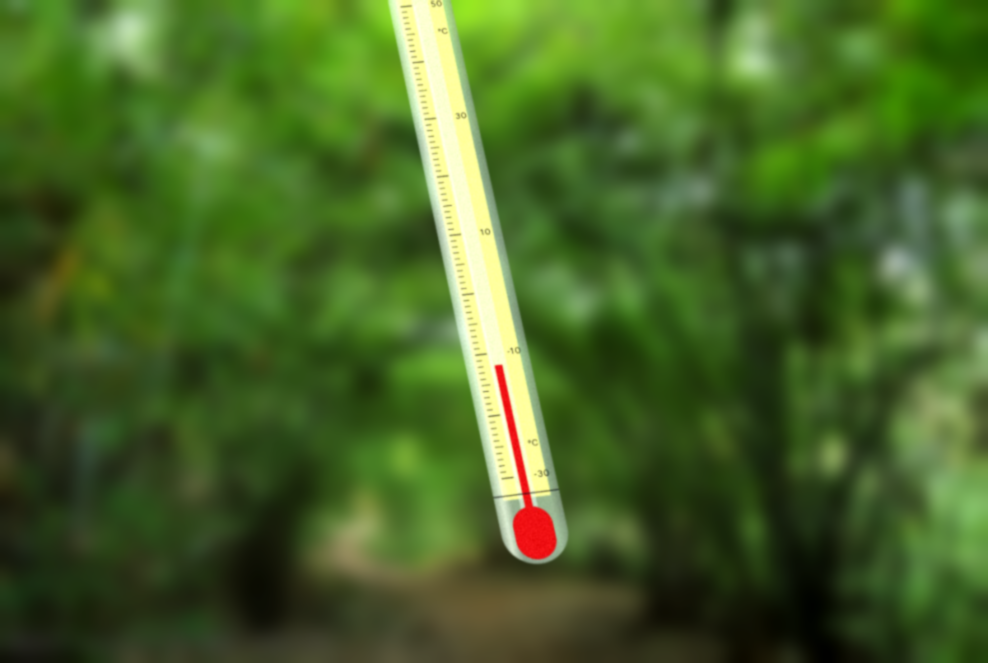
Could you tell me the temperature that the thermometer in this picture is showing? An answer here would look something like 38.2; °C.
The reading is -12; °C
